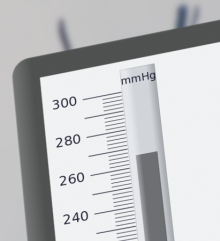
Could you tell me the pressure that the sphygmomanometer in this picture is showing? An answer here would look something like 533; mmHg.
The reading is 266; mmHg
